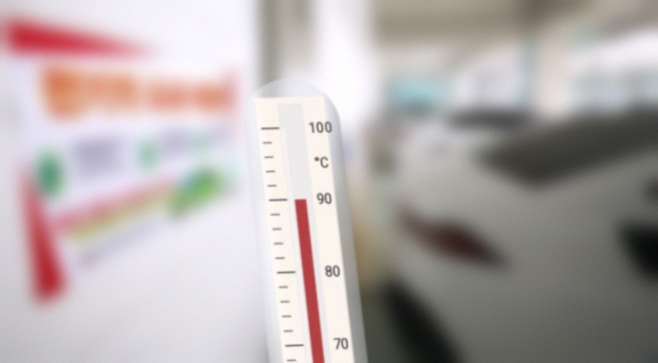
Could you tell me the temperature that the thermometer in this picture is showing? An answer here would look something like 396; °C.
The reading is 90; °C
